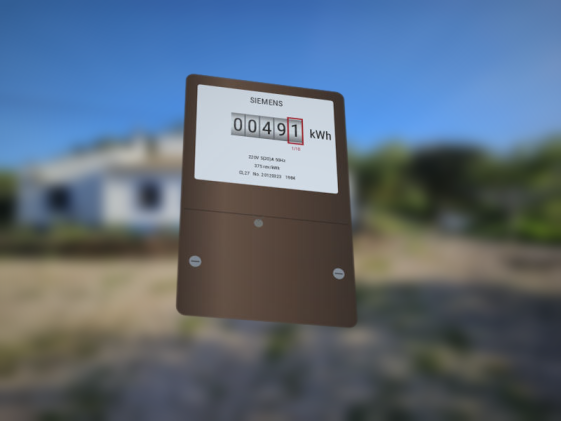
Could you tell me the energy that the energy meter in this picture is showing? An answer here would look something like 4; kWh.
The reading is 49.1; kWh
